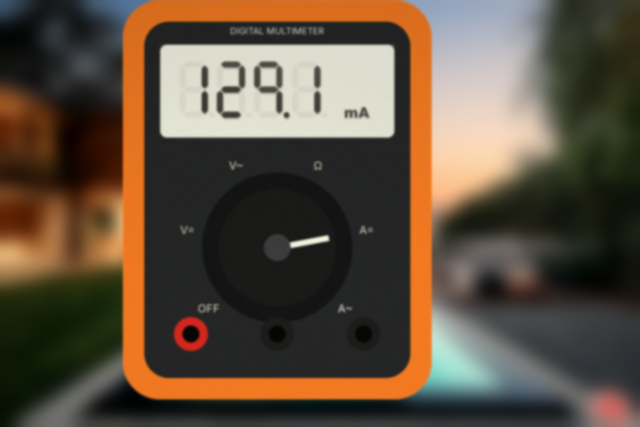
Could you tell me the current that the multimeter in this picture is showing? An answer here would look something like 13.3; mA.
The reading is 129.1; mA
